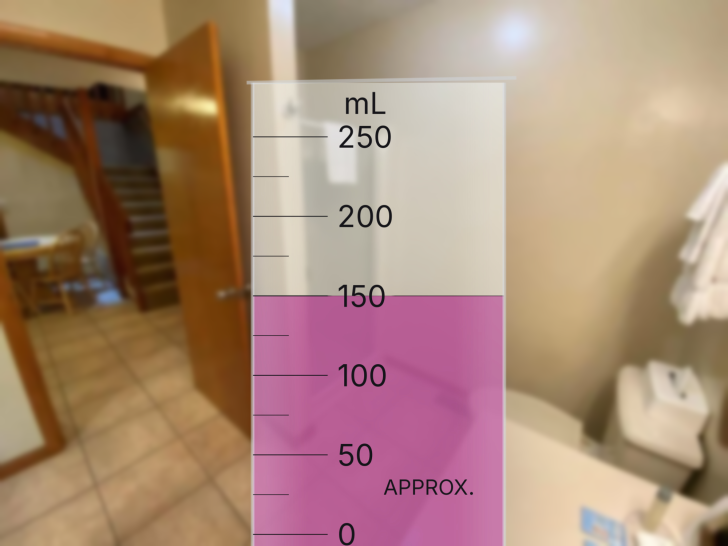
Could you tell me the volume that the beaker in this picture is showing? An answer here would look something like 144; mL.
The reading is 150; mL
